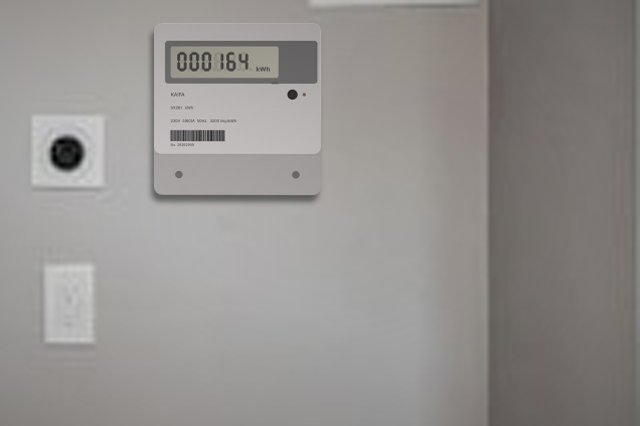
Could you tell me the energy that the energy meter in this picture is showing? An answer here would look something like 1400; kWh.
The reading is 164; kWh
